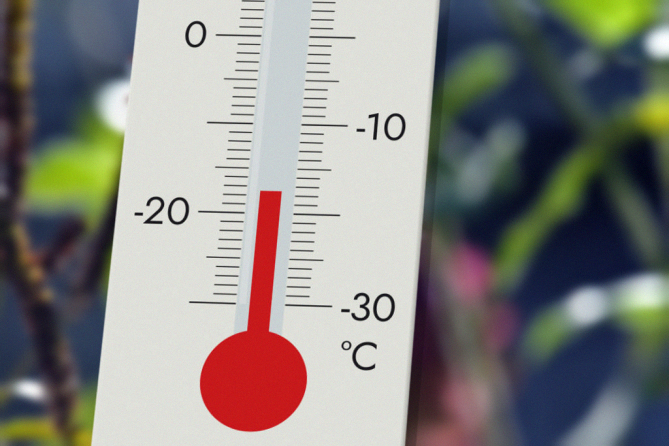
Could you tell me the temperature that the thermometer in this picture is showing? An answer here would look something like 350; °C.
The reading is -17.5; °C
